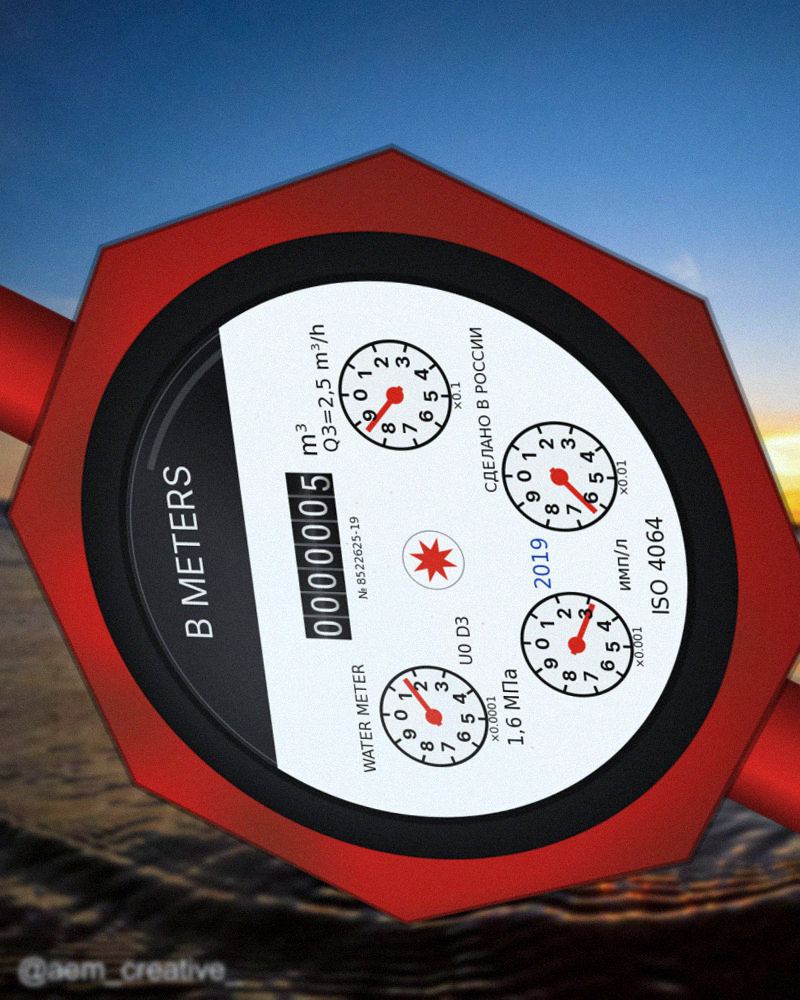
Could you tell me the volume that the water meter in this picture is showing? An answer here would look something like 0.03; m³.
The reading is 4.8631; m³
